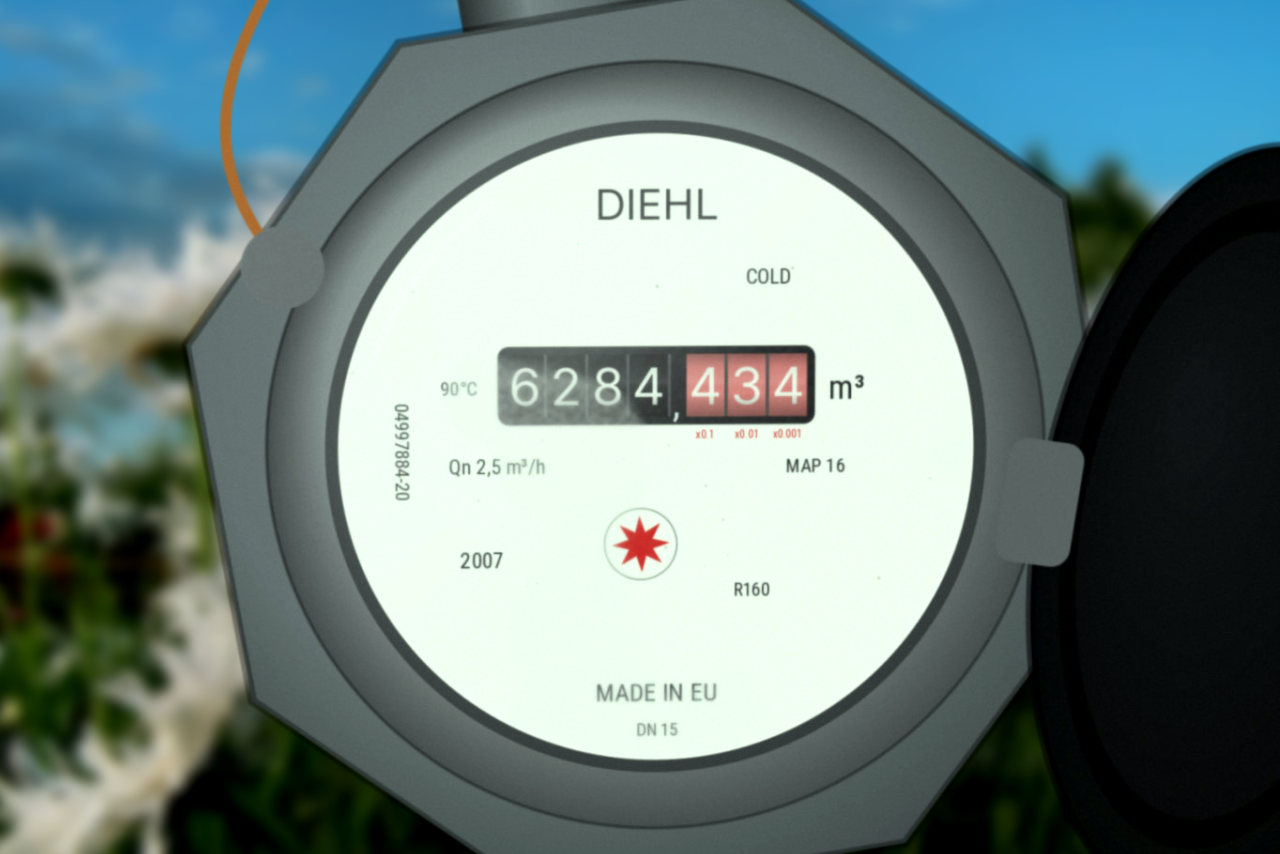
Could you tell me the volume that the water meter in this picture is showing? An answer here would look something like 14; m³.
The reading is 6284.434; m³
